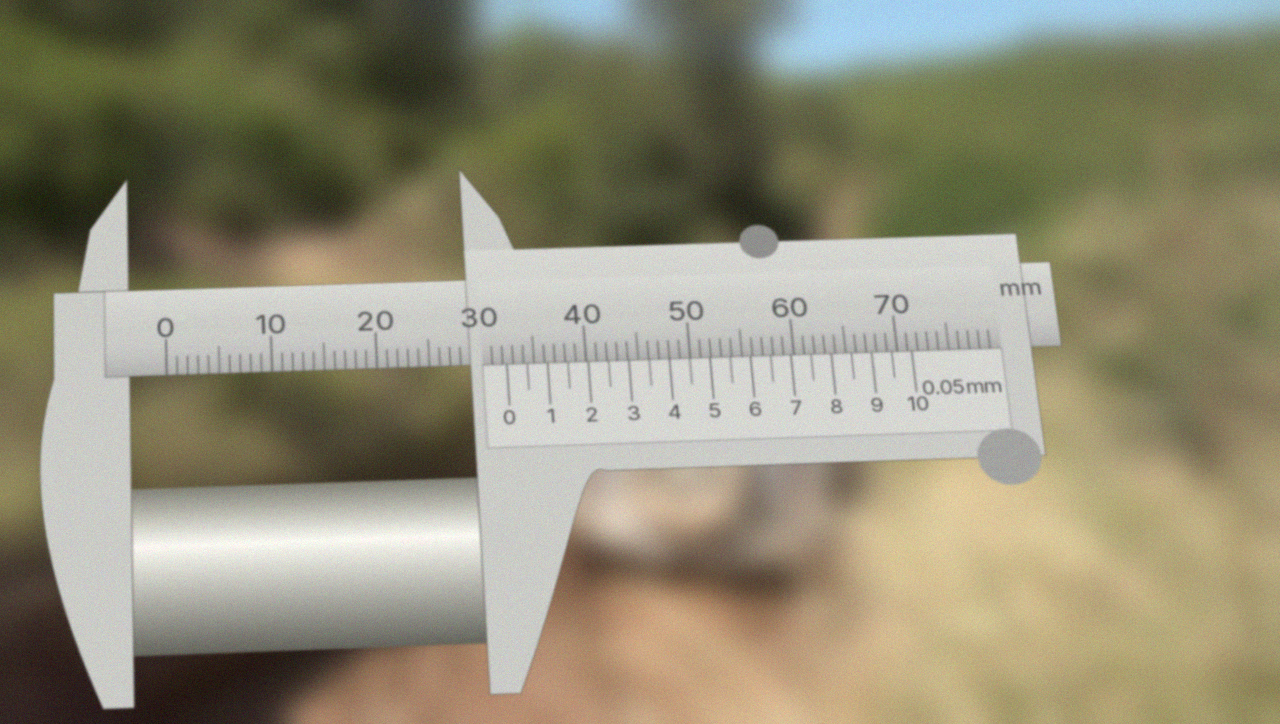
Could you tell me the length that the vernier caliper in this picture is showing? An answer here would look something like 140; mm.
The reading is 32.4; mm
